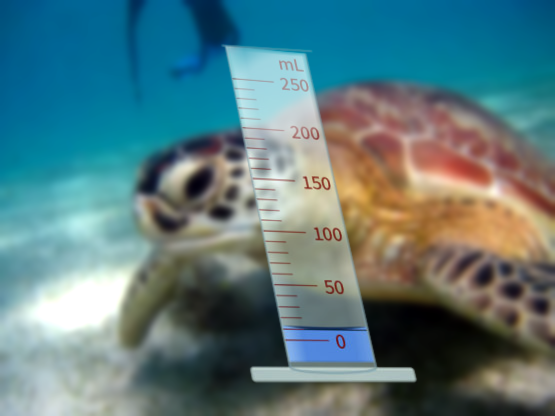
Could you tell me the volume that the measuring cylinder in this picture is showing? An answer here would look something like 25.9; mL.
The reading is 10; mL
